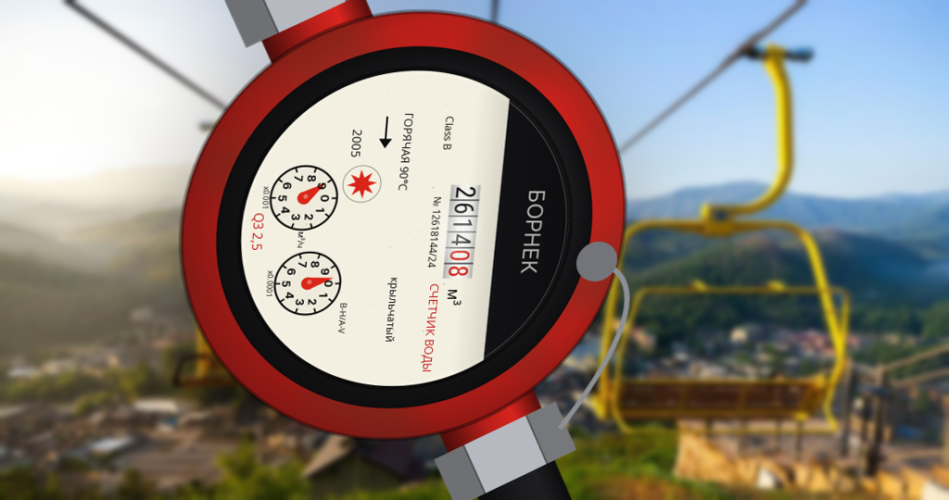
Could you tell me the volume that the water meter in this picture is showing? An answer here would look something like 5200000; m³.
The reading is 2614.0889; m³
